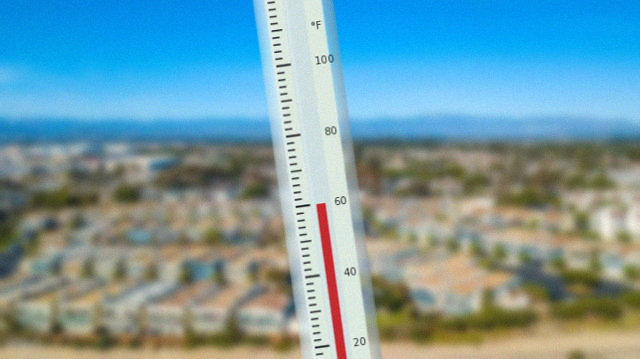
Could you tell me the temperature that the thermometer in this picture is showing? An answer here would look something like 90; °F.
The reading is 60; °F
